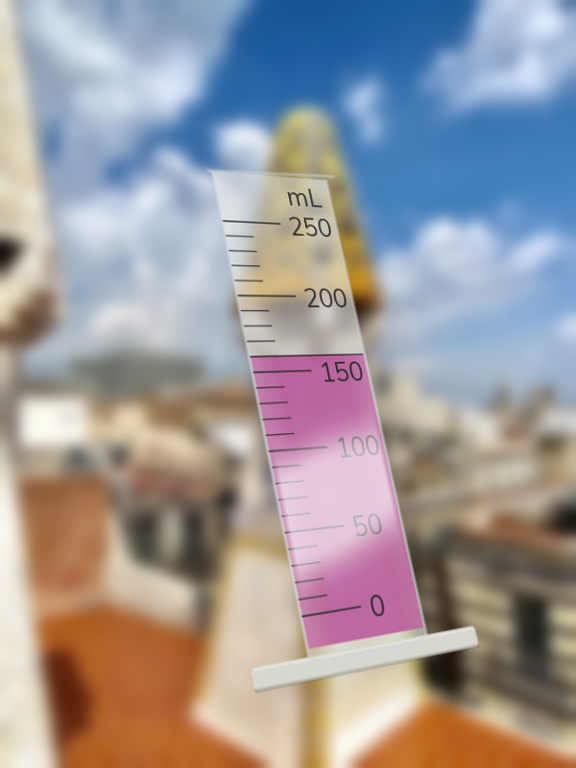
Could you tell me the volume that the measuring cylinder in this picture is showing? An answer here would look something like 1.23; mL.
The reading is 160; mL
